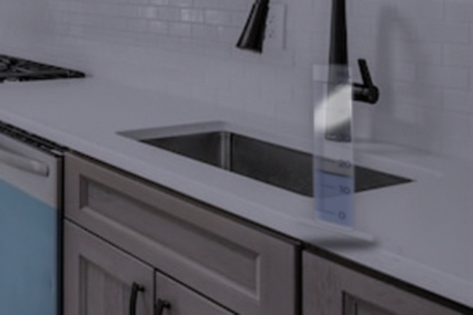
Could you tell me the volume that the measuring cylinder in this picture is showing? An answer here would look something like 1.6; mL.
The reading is 15; mL
